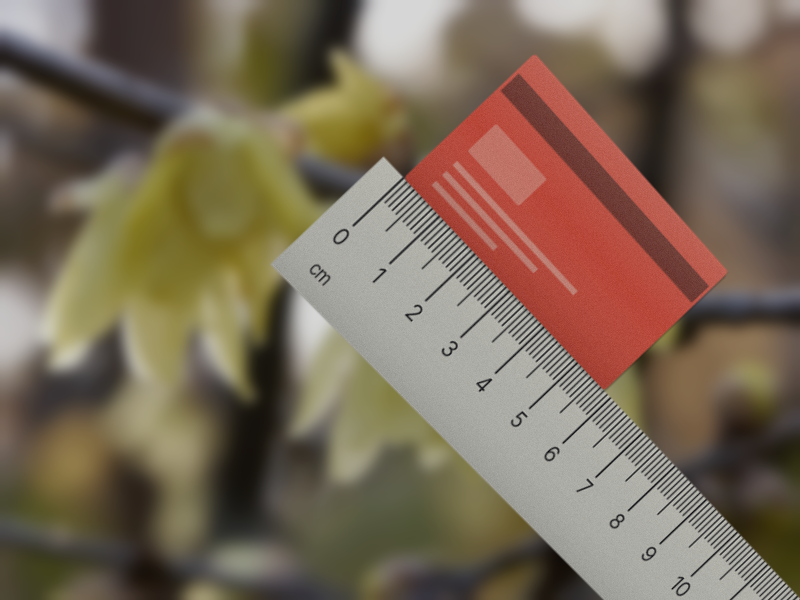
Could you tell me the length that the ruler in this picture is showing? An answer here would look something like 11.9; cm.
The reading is 5.8; cm
